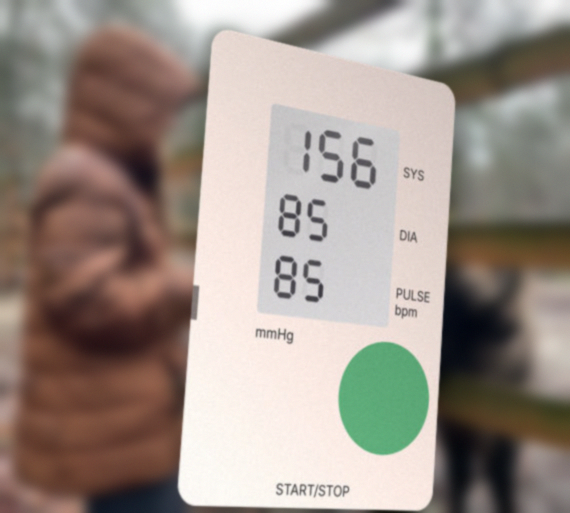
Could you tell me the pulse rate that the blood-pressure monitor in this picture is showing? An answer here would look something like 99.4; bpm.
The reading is 85; bpm
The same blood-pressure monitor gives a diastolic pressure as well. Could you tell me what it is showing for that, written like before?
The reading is 85; mmHg
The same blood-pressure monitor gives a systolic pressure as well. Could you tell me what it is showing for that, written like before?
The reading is 156; mmHg
